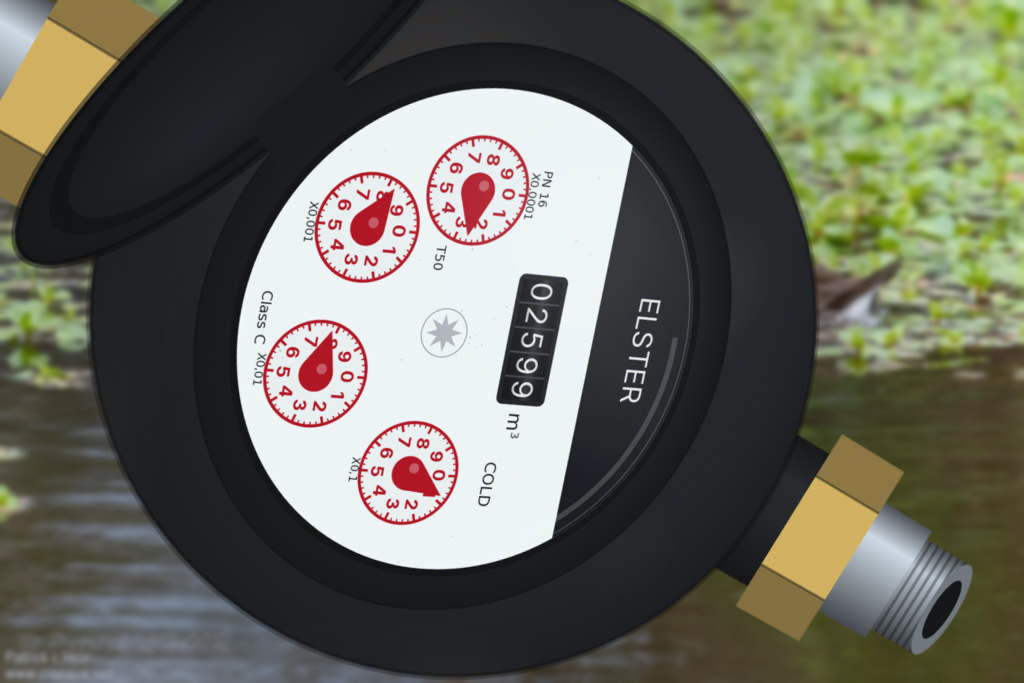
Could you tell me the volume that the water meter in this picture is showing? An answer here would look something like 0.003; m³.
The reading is 2599.0782; m³
